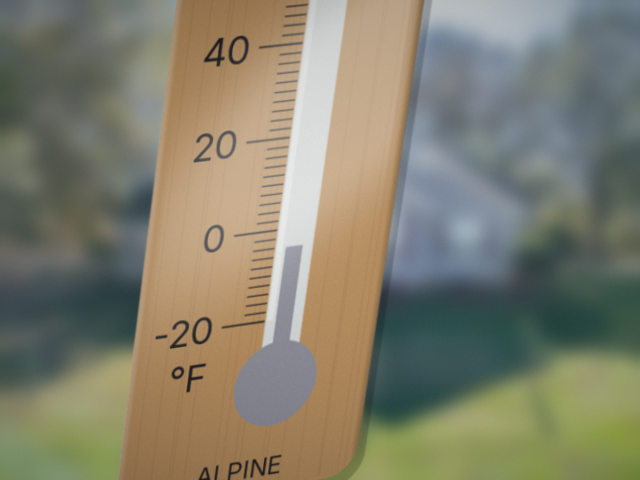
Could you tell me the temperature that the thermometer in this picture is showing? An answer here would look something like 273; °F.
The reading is -4; °F
